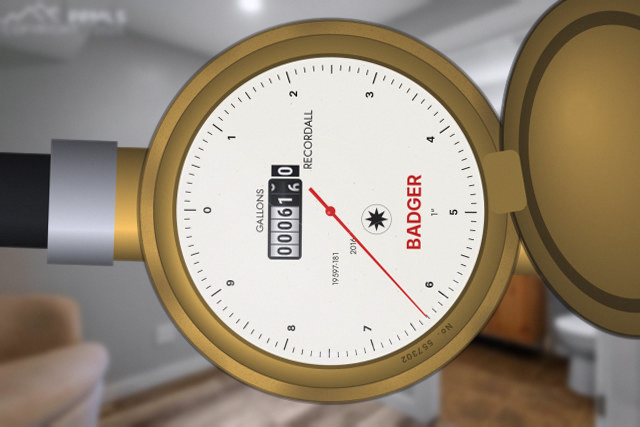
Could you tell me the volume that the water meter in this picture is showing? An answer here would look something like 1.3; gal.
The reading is 6156.3; gal
